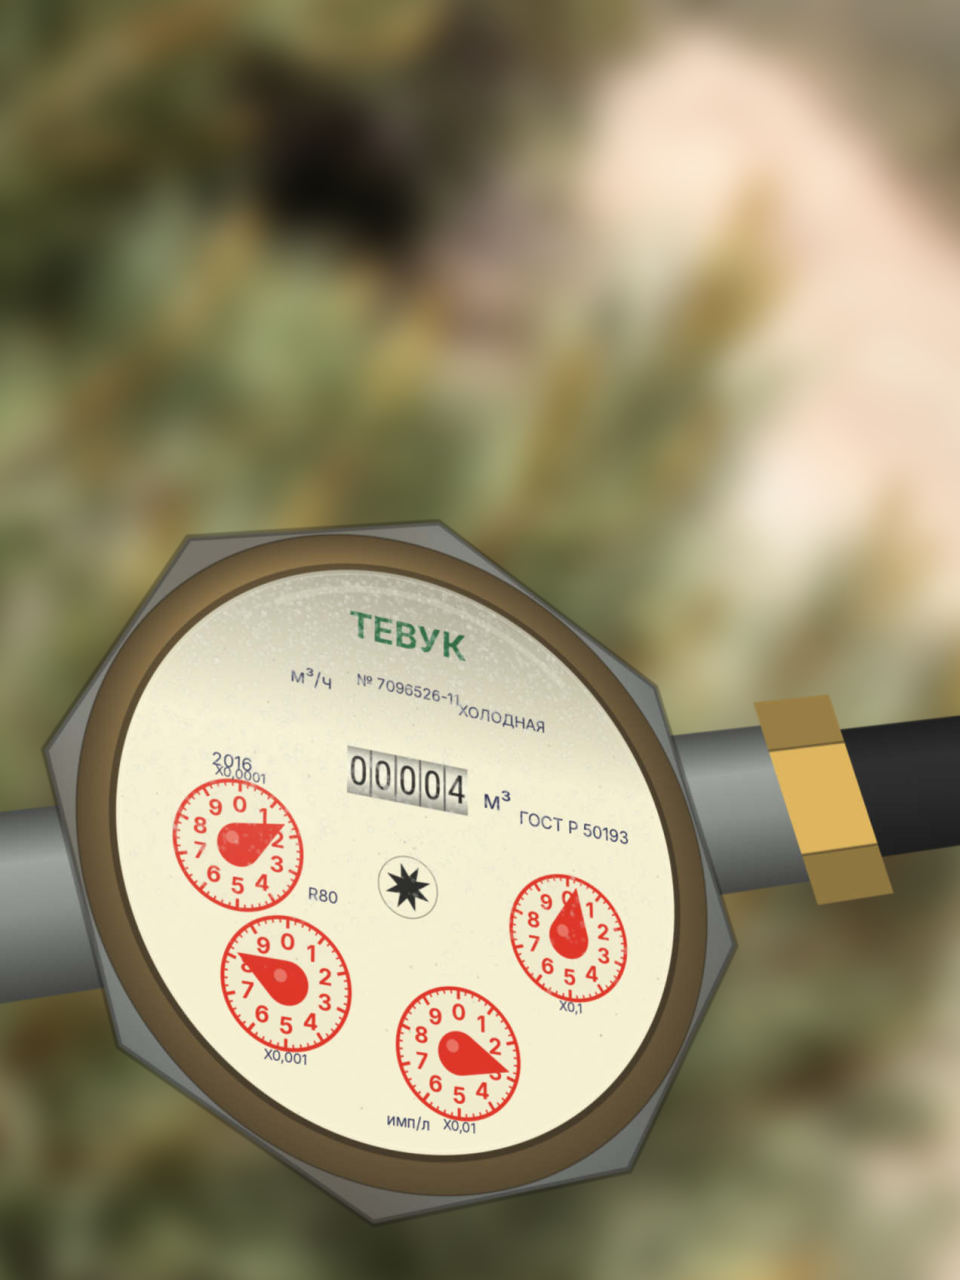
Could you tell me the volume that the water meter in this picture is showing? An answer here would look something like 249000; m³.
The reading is 4.0281; m³
